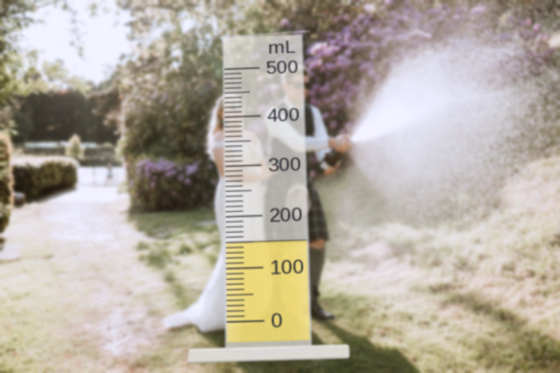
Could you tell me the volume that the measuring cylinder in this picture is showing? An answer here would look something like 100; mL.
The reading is 150; mL
